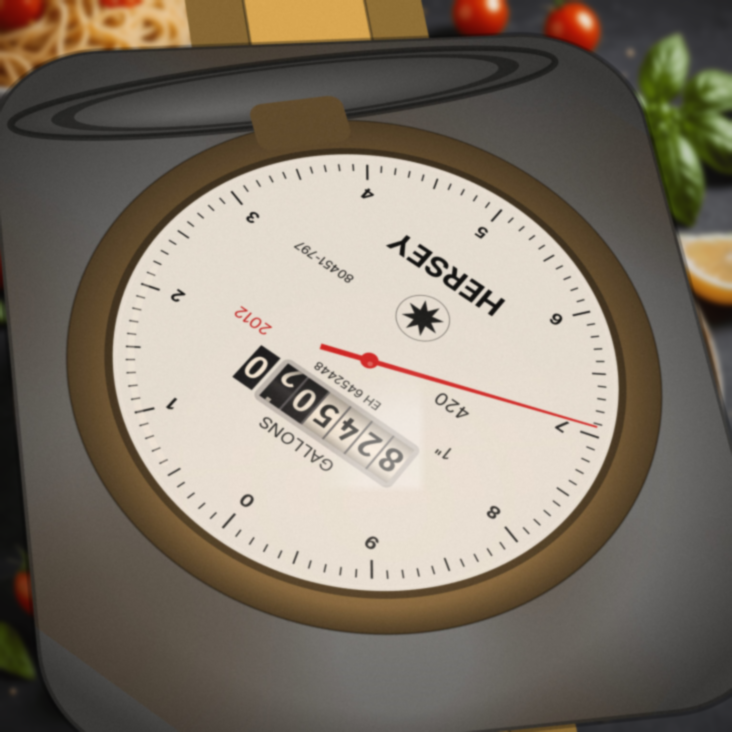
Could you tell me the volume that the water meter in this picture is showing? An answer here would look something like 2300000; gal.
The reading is 8245016.9; gal
